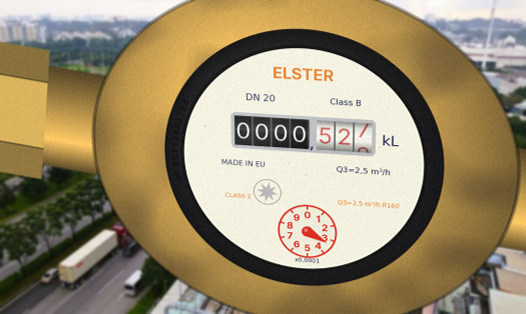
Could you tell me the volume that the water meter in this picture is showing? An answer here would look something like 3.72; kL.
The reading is 0.5273; kL
